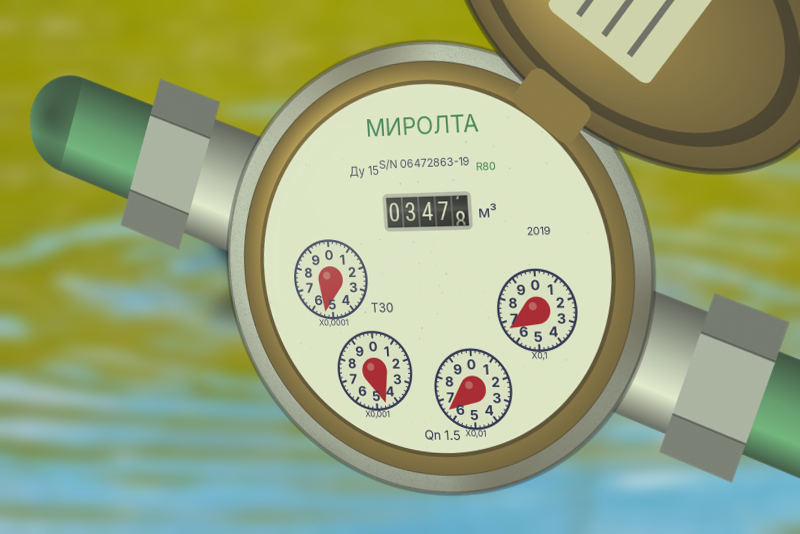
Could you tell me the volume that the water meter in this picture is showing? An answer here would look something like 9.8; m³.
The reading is 3477.6645; m³
